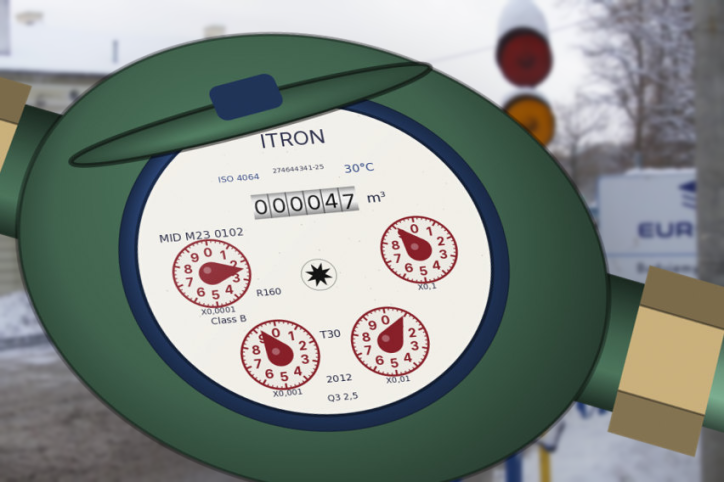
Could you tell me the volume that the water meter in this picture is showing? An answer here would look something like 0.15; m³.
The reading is 46.9092; m³
